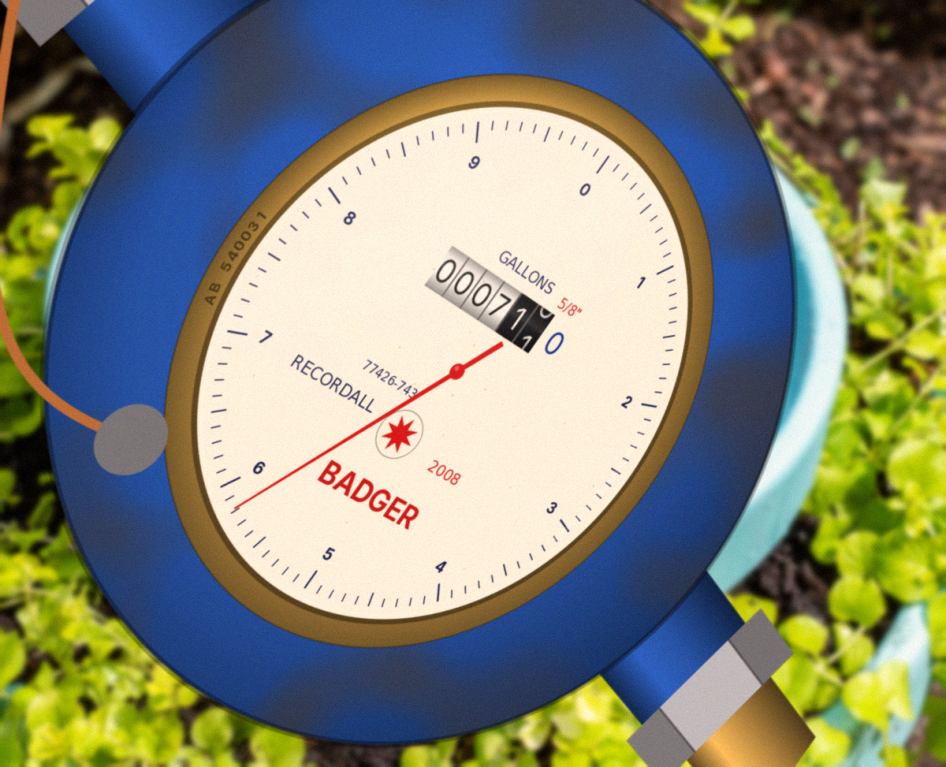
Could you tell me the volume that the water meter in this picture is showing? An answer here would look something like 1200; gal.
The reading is 7105.8; gal
